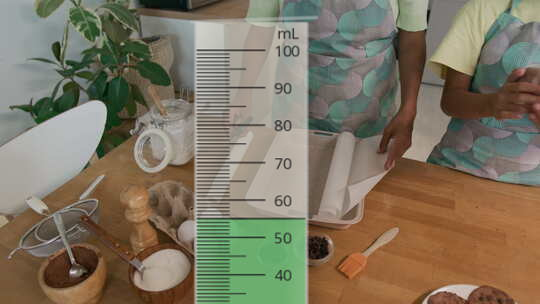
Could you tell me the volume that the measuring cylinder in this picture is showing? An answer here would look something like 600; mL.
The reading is 55; mL
